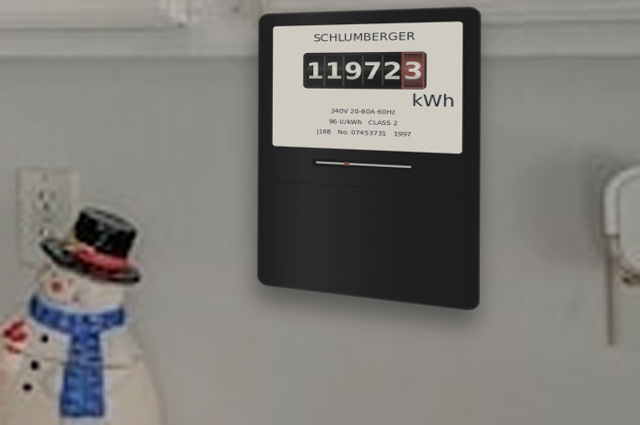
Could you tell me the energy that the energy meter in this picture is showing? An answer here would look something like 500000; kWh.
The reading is 11972.3; kWh
